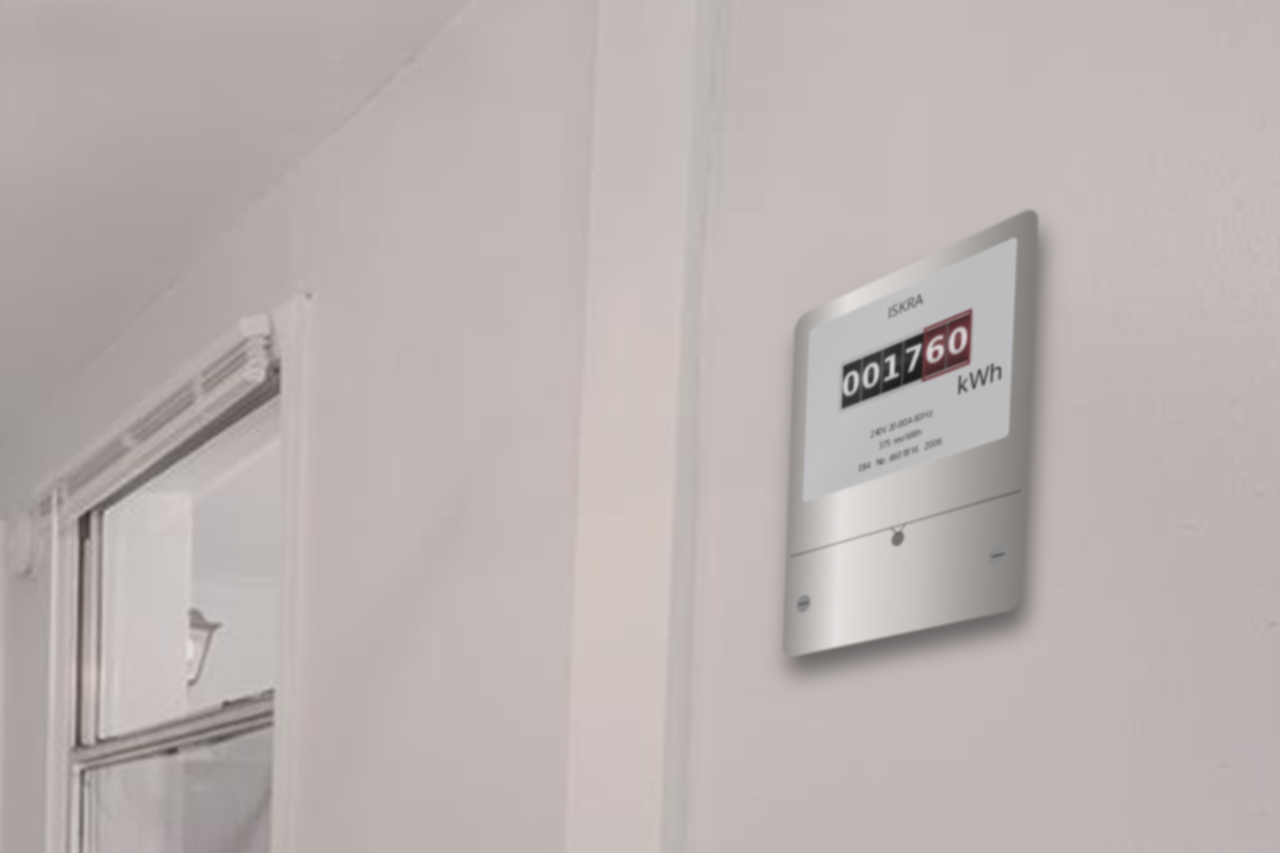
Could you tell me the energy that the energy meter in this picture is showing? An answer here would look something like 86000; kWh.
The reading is 17.60; kWh
